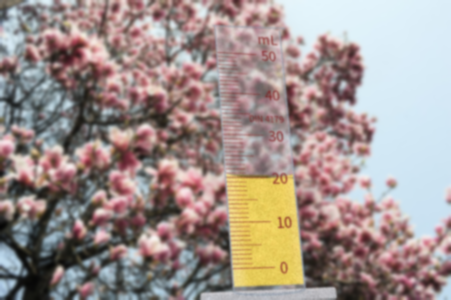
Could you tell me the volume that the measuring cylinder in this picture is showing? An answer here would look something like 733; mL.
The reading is 20; mL
